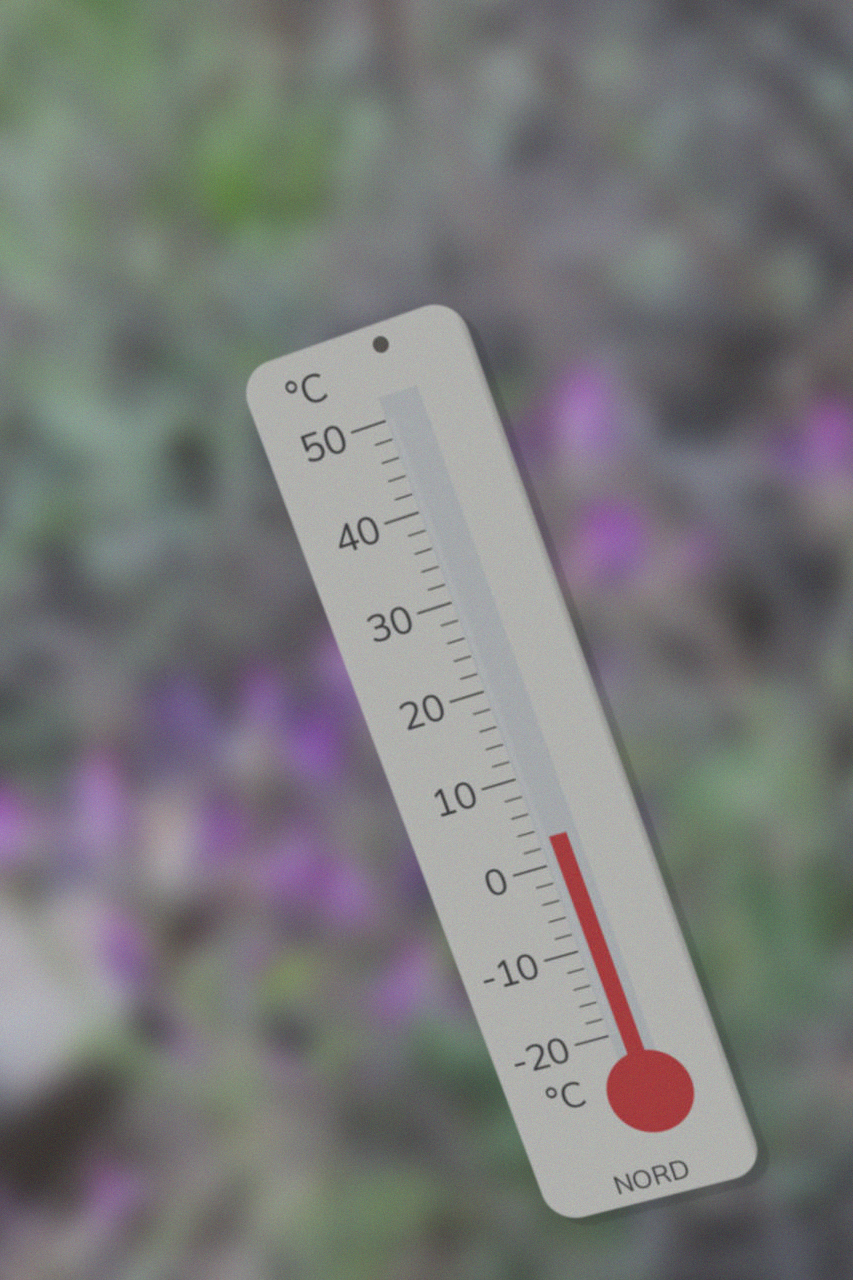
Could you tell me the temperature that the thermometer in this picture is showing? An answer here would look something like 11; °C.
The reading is 3; °C
